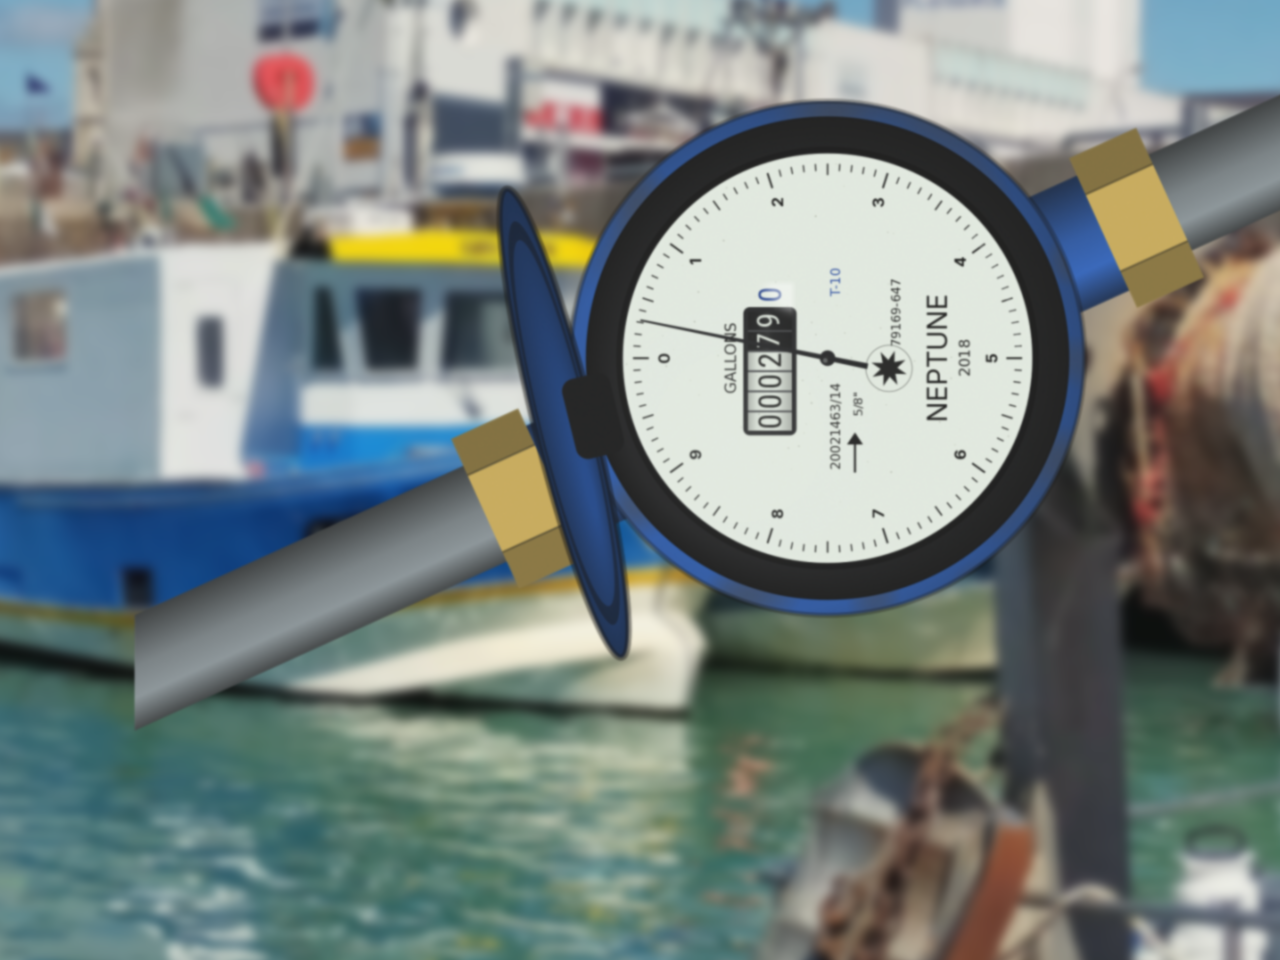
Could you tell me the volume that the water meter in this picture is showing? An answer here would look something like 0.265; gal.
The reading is 2790.3; gal
